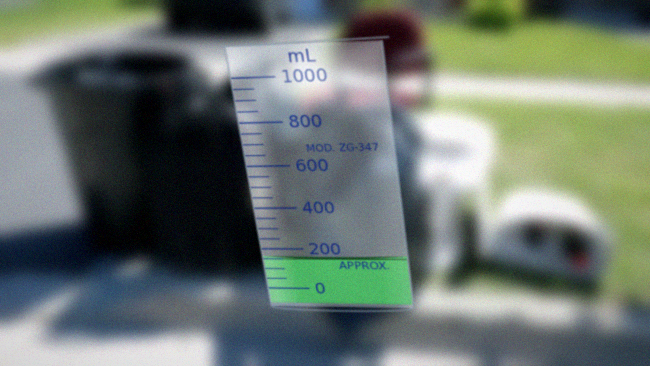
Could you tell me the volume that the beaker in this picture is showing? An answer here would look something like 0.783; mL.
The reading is 150; mL
